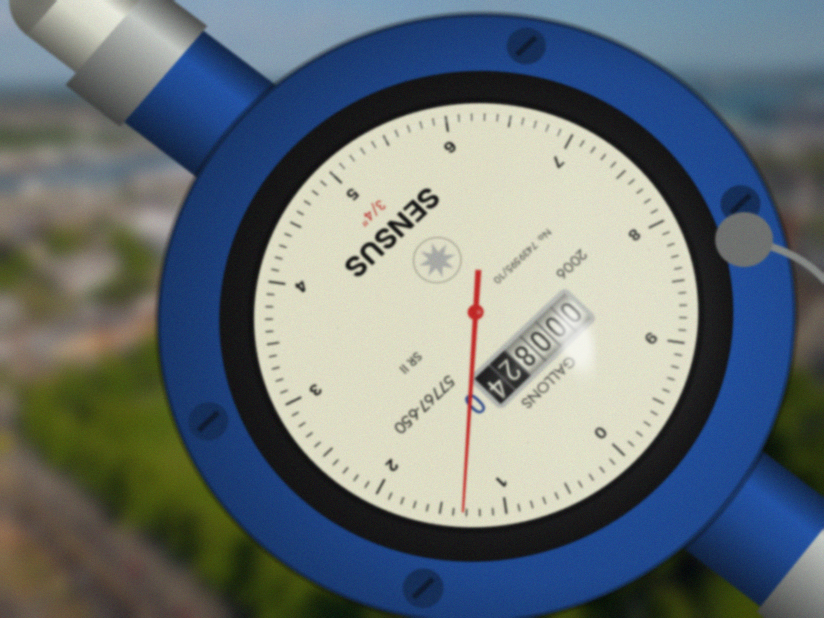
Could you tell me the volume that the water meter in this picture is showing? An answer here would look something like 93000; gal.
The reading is 8241.3; gal
